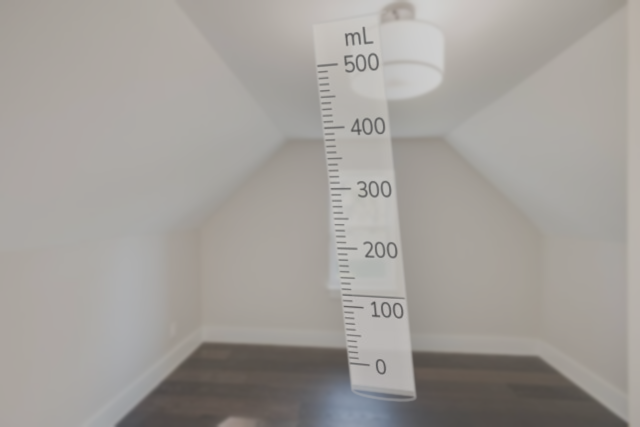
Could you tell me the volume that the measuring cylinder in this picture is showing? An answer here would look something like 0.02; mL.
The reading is 120; mL
